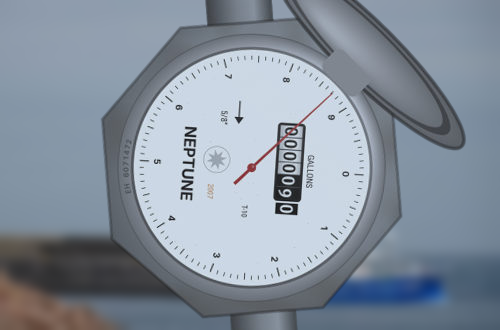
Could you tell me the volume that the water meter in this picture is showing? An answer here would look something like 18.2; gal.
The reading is 88.7; gal
